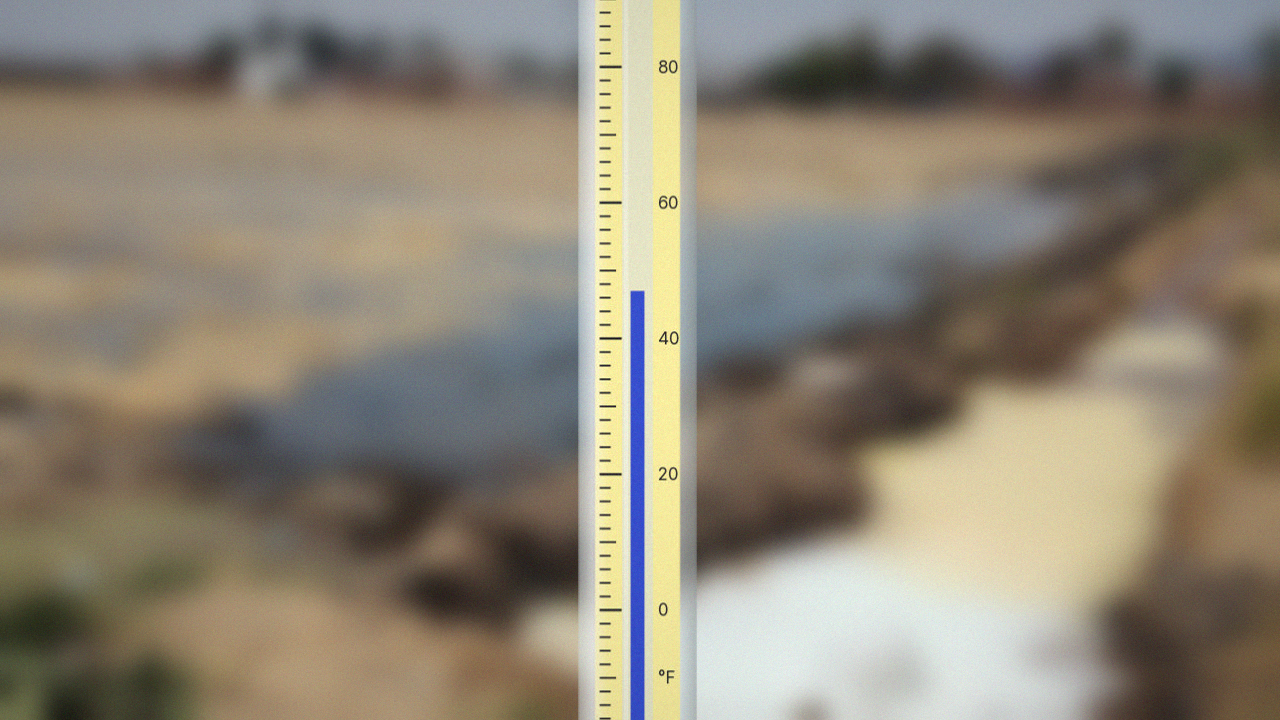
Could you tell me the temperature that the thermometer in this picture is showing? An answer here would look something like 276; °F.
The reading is 47; °F
